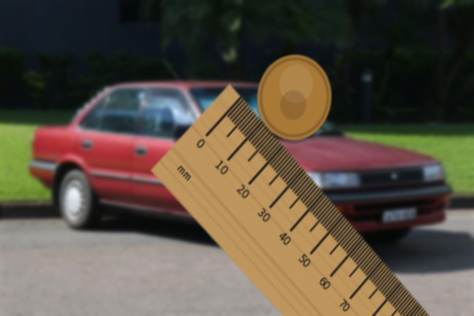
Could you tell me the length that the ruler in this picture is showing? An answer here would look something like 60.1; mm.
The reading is 25; mm
